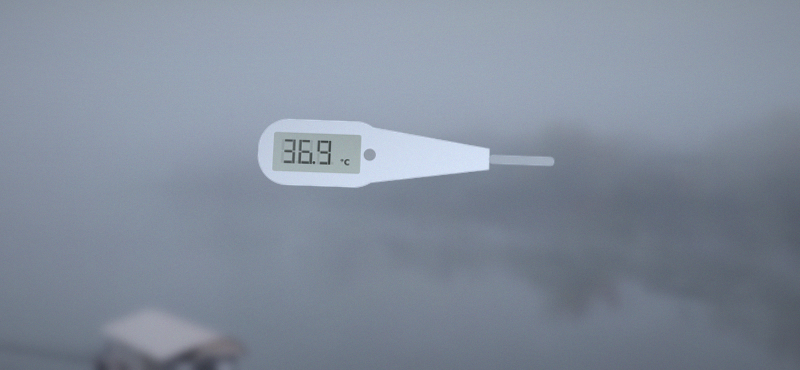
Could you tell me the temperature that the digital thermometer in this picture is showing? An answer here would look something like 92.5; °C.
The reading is 36.9; °C
